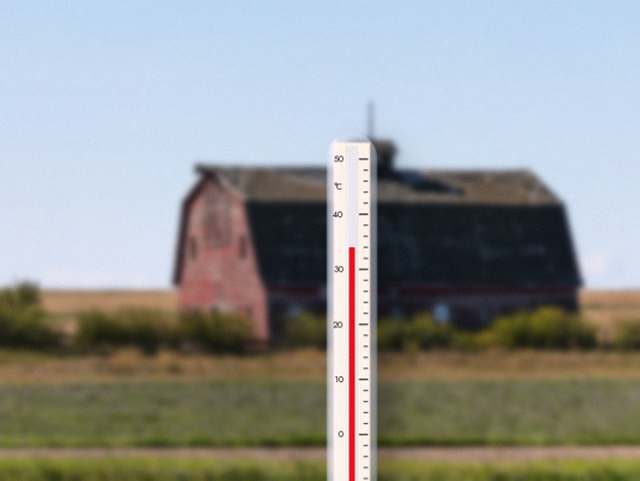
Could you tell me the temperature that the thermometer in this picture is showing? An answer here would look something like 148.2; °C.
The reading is 34; °C
